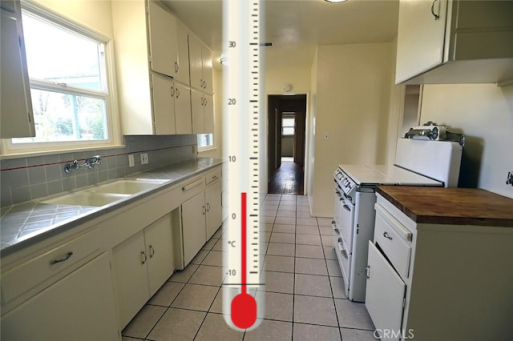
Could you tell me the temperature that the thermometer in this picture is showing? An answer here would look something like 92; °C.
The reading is 4; °C
